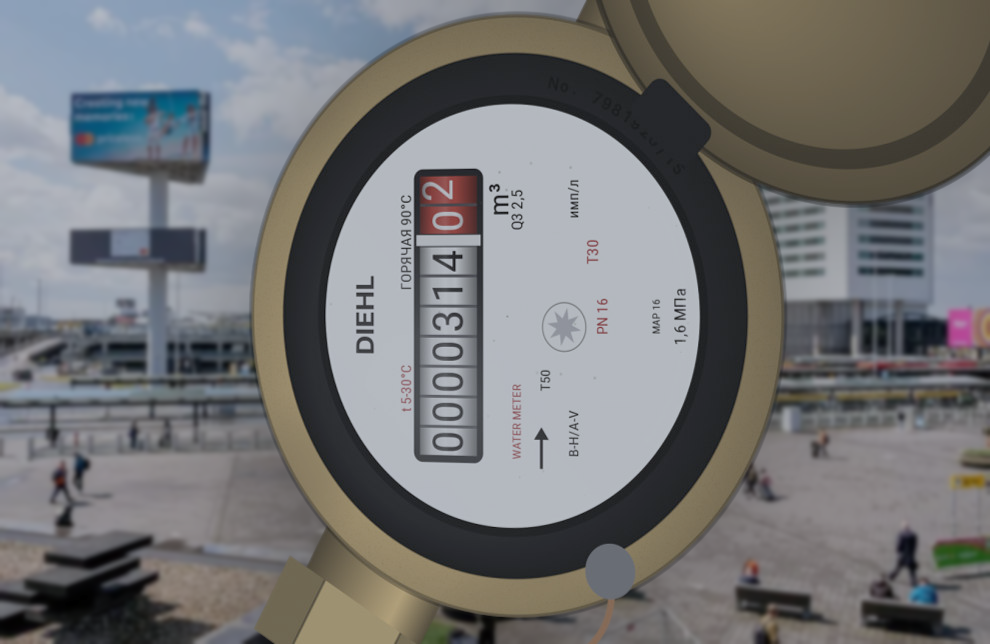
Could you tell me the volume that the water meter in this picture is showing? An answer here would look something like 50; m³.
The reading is 314.02; m³
